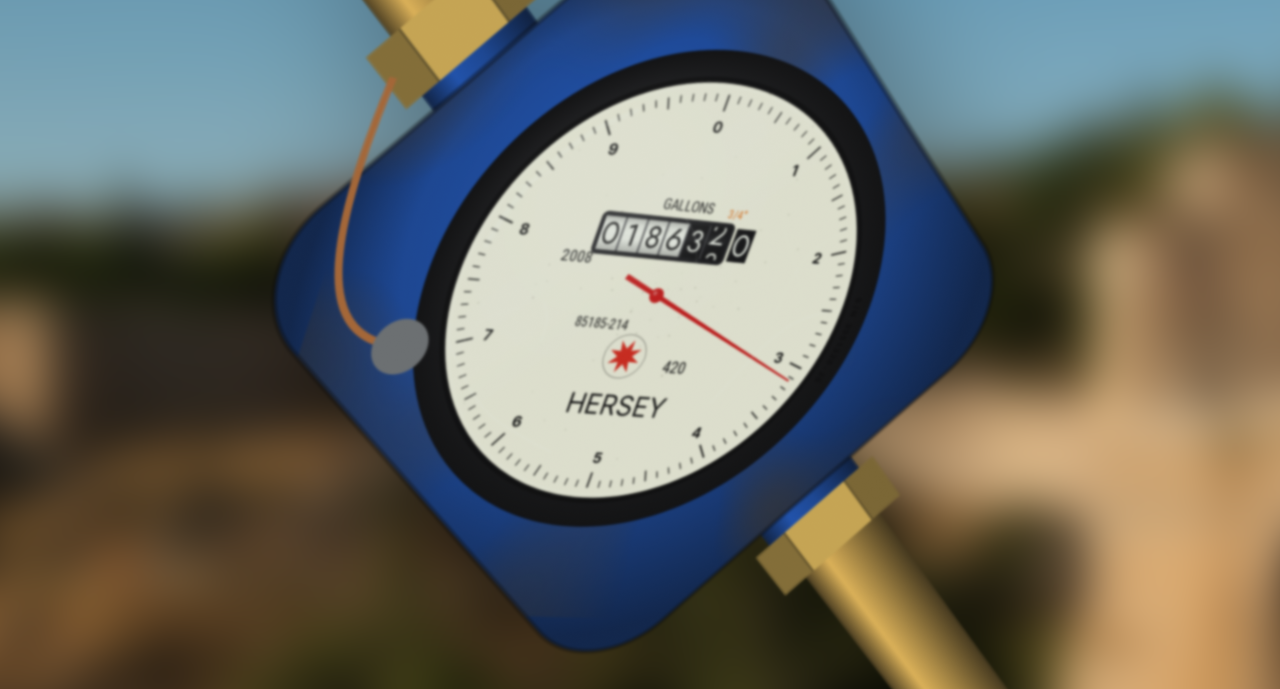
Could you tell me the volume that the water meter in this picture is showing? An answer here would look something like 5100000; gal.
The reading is 186323.1; gal
